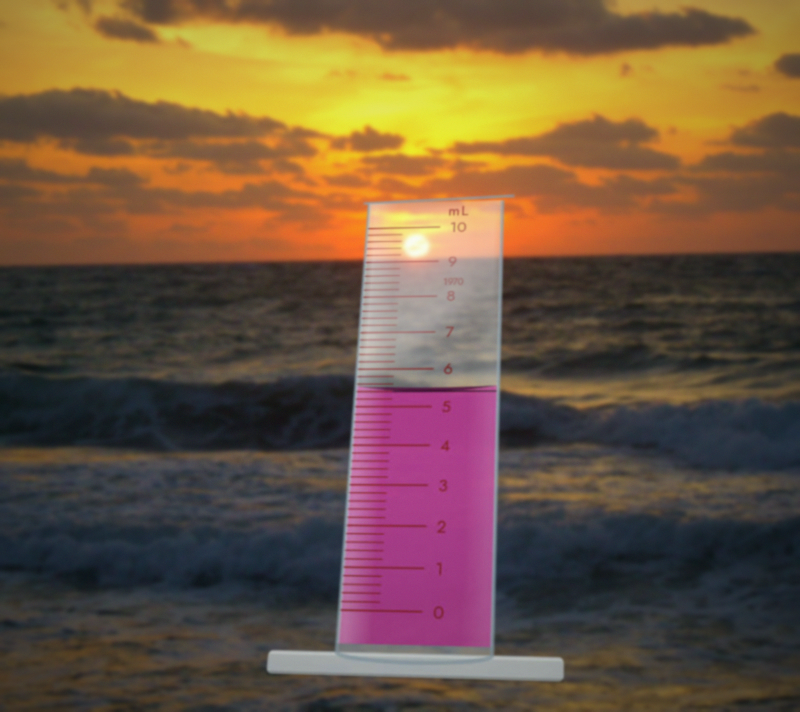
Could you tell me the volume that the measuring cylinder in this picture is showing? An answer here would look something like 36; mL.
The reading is 5.4; mL
